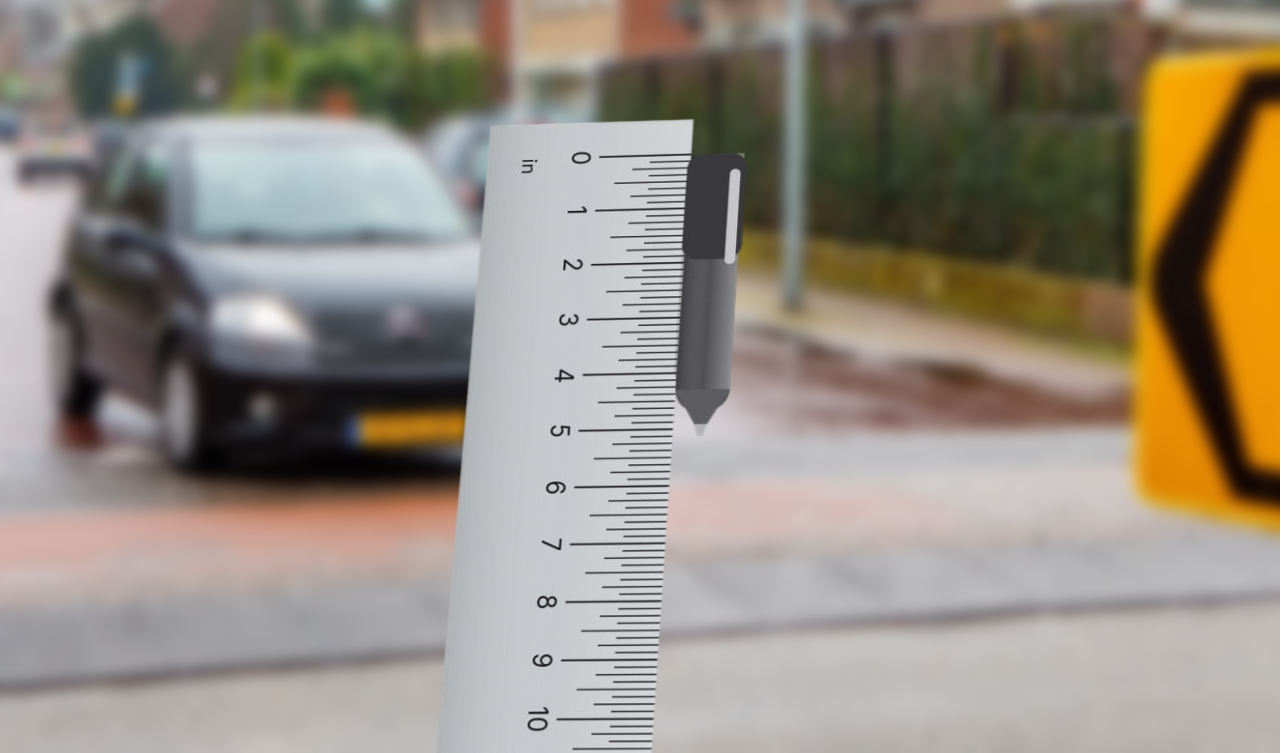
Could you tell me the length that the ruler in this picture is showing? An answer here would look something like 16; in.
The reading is 5.125; in
